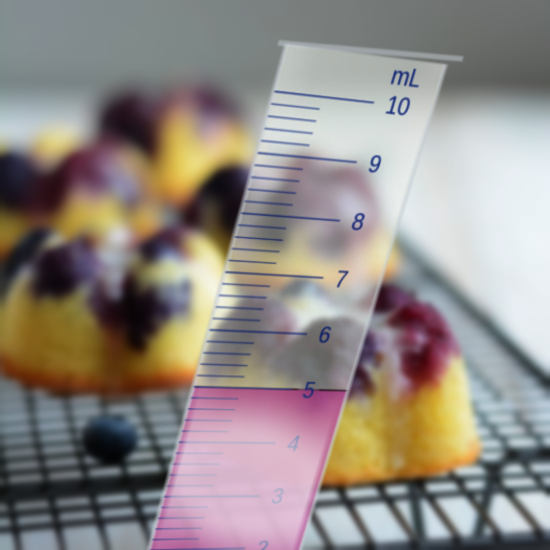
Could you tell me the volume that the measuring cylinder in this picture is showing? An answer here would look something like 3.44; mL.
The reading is 5; mL
